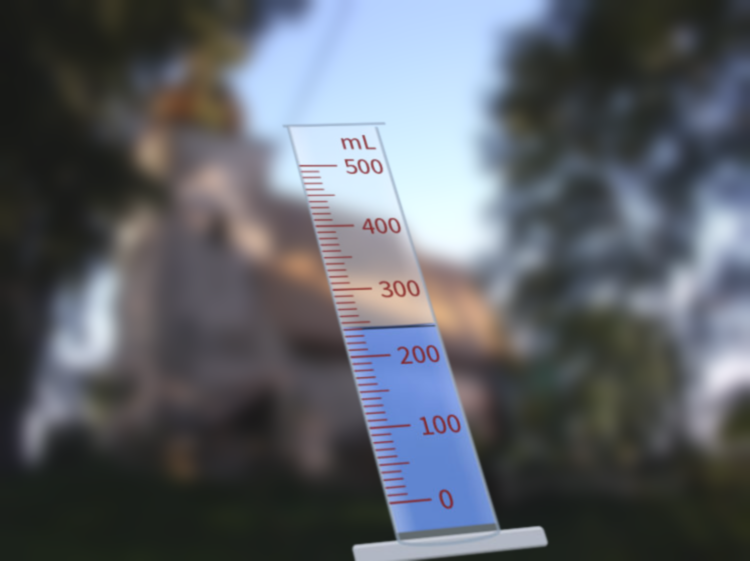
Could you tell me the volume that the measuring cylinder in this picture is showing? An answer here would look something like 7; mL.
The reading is 240; mL
